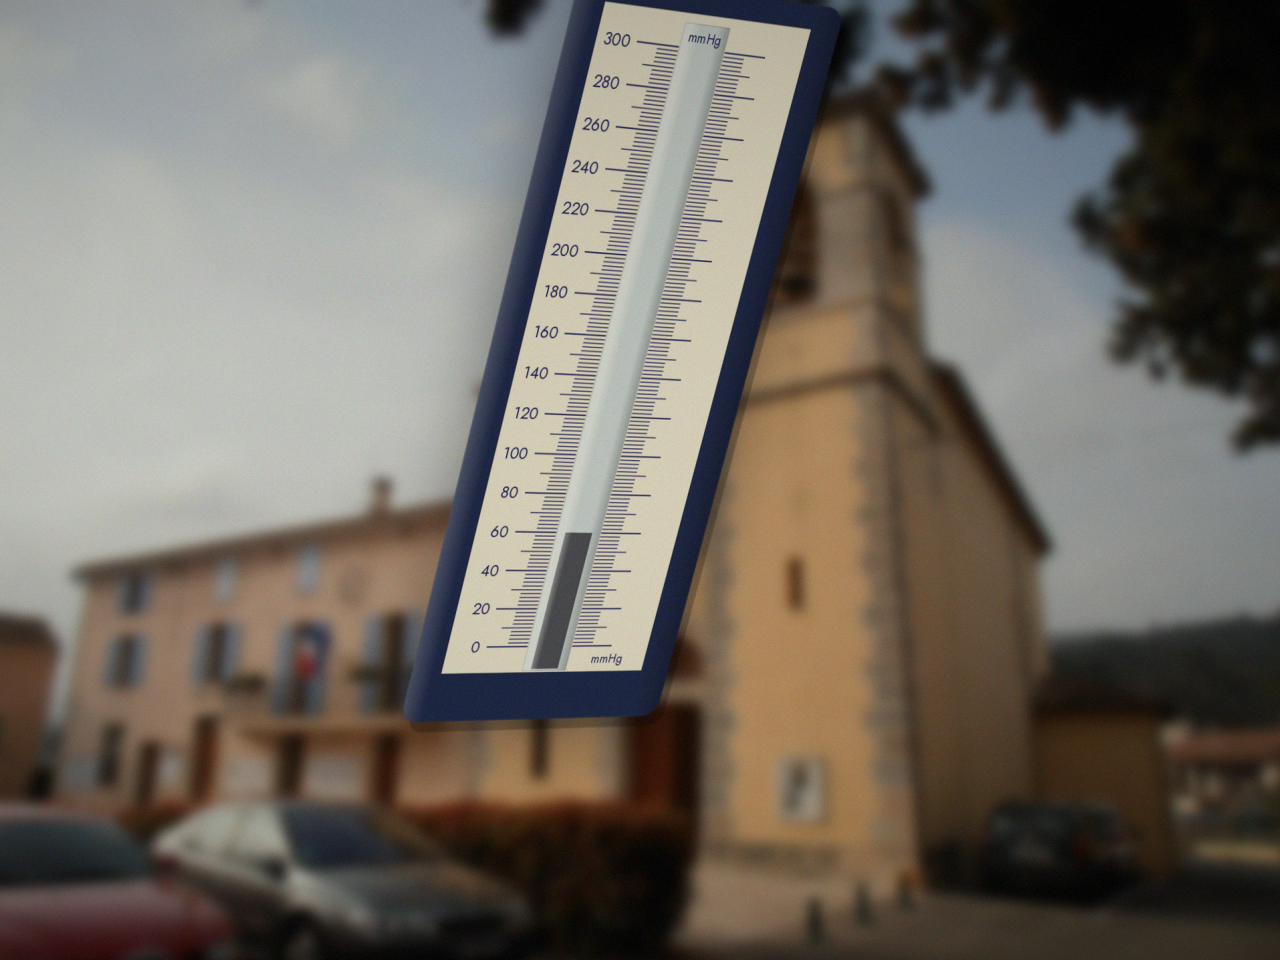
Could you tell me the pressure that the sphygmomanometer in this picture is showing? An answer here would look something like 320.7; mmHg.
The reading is 60; mmHg
